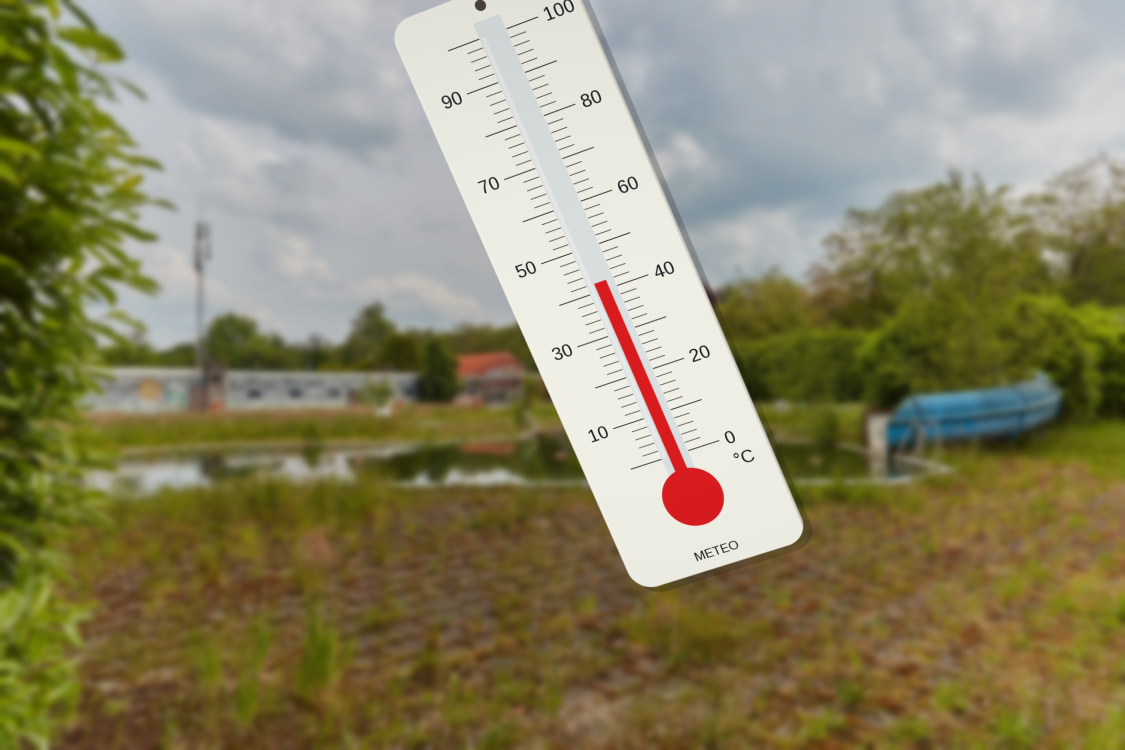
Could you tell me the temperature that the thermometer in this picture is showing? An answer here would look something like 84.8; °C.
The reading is 42; °C
